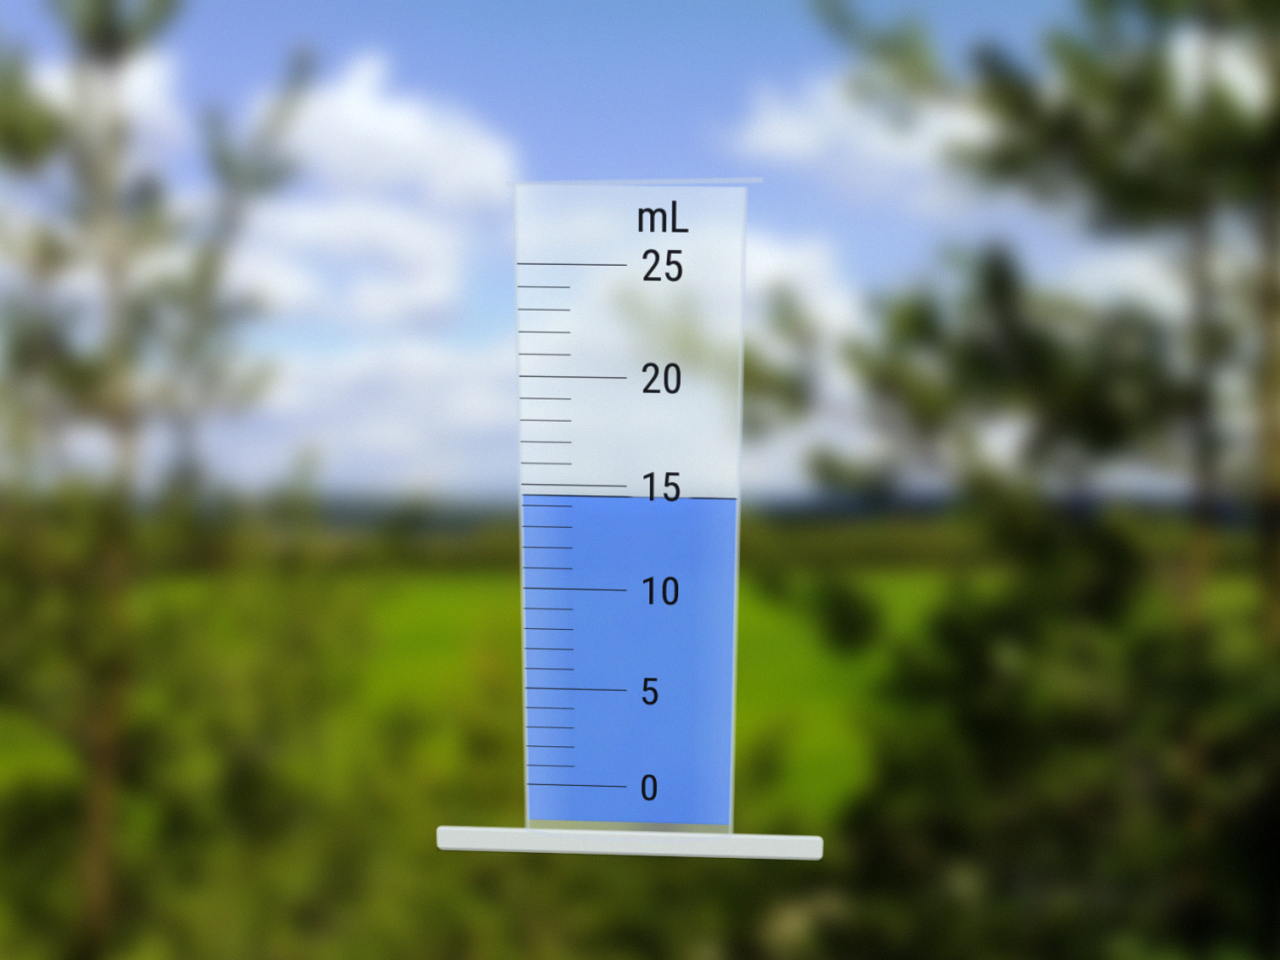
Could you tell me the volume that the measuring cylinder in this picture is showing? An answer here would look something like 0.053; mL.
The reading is 14.5; mL
